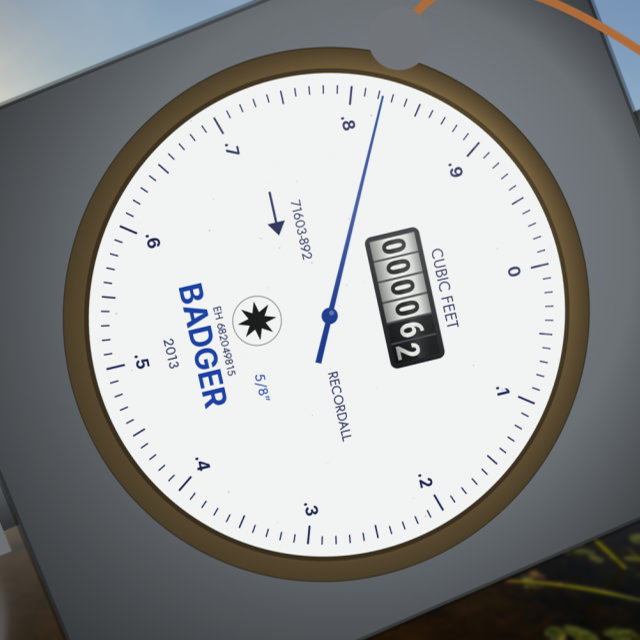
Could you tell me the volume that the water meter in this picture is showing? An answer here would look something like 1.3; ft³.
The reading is 61.82; ft³
